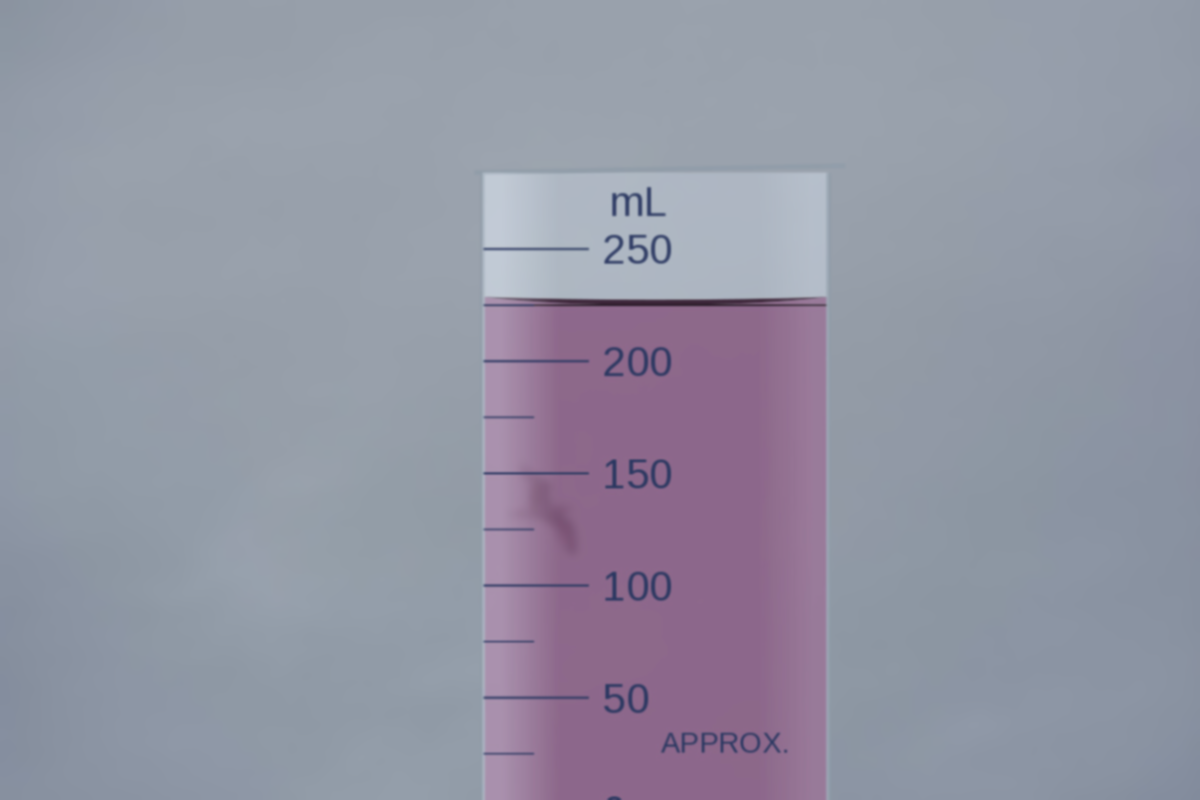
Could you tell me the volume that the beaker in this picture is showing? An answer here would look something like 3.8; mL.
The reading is 225; mL
